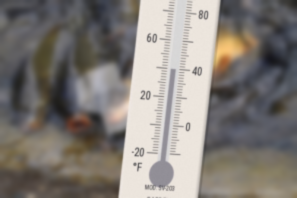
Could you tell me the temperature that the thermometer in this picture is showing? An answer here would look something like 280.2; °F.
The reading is 40; °F
